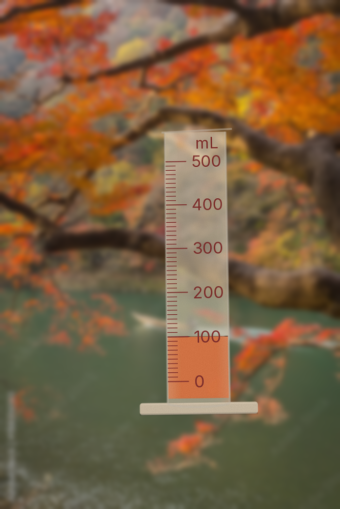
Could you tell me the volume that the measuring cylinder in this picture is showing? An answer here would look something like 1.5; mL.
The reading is 100; mL
